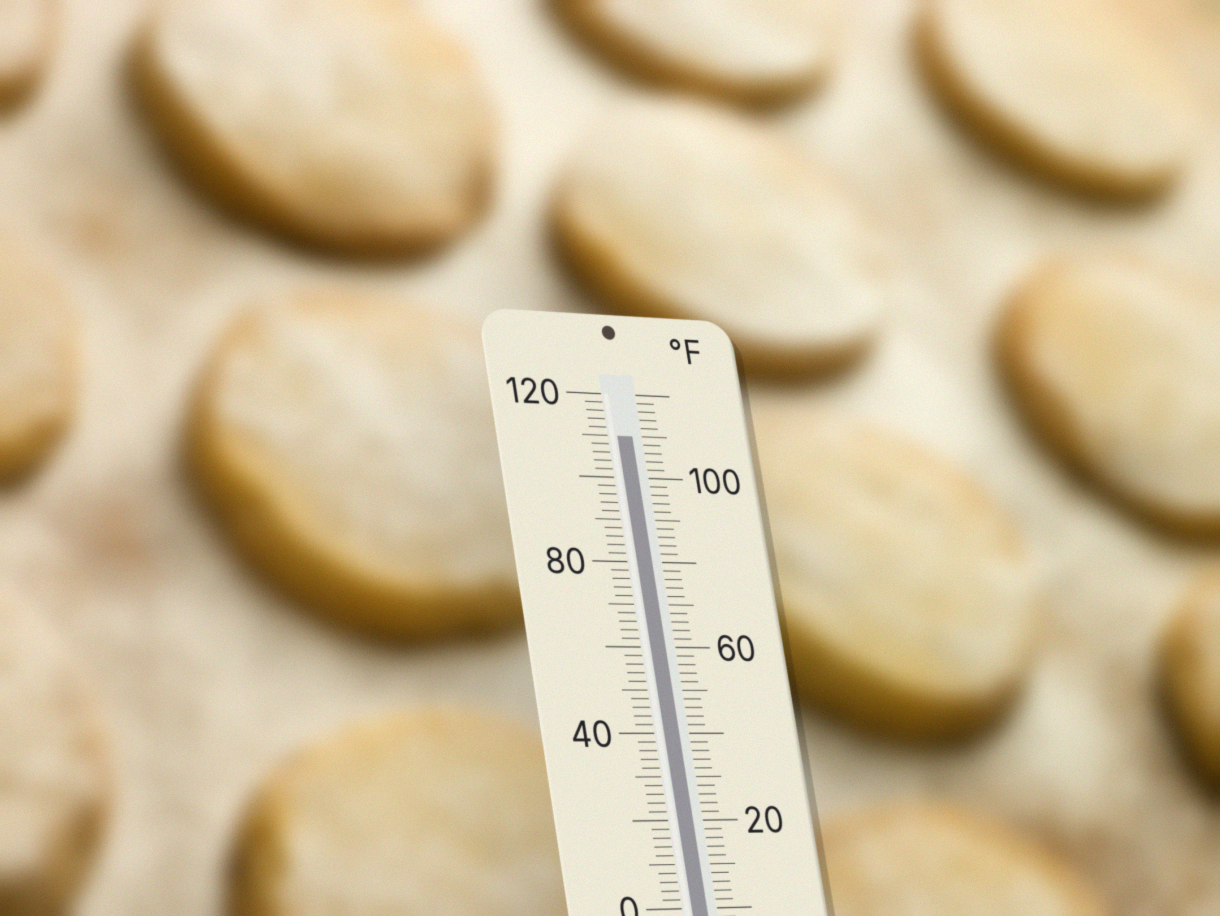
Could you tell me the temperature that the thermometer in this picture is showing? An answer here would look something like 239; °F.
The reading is 110; °F
